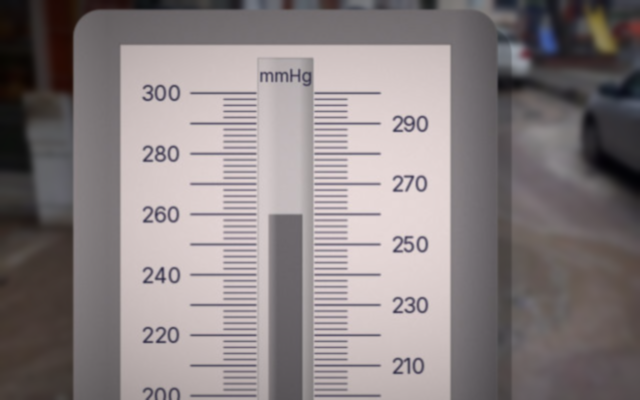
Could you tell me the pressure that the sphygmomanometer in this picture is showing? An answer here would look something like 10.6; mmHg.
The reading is 260; mmHg
